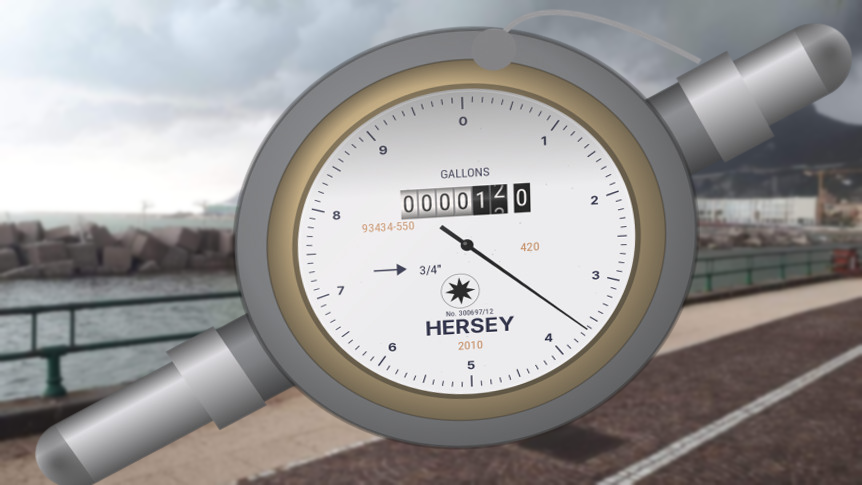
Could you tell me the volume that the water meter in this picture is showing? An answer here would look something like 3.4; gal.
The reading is 123.6; gal
